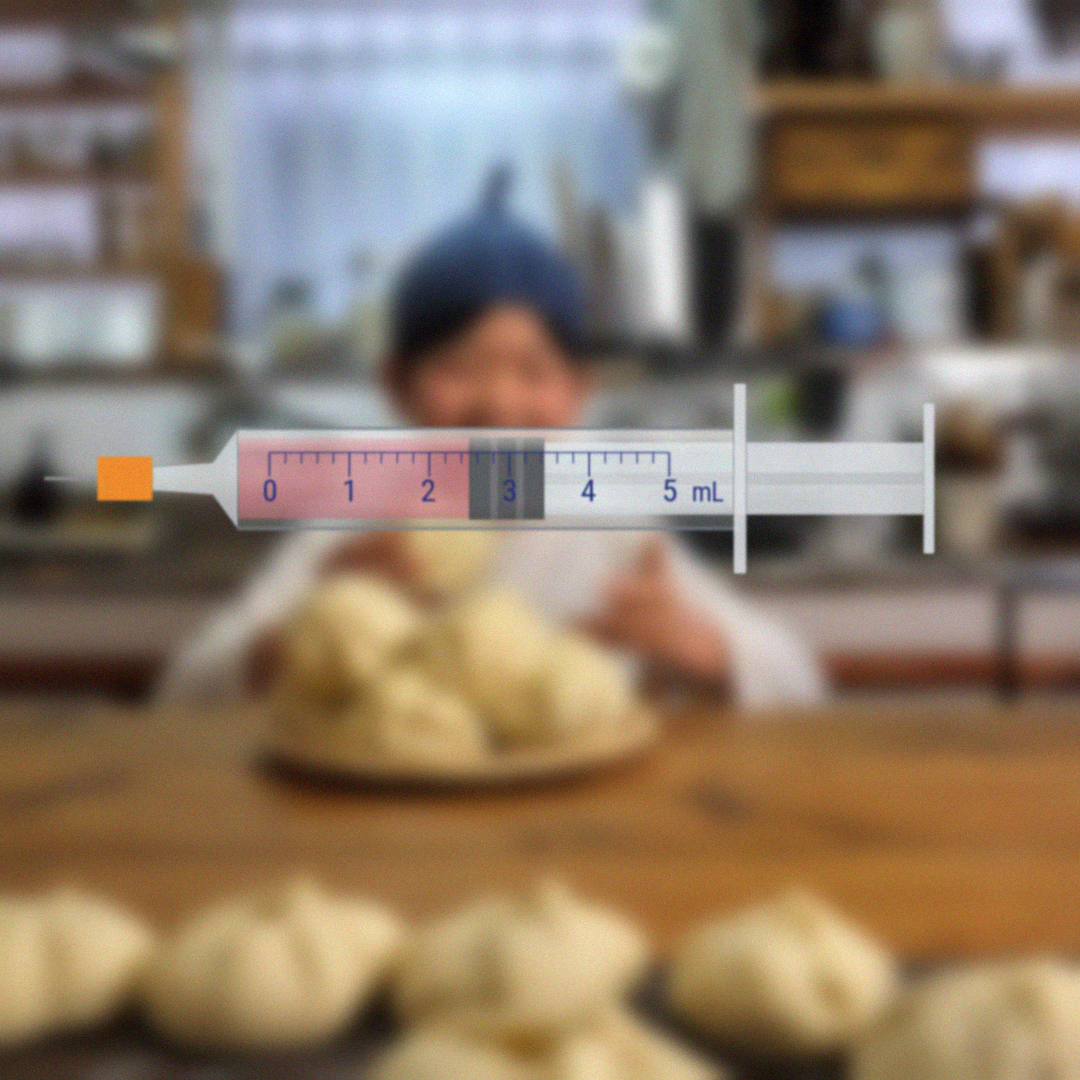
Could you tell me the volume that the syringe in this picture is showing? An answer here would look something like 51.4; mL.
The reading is 2.5; mL
